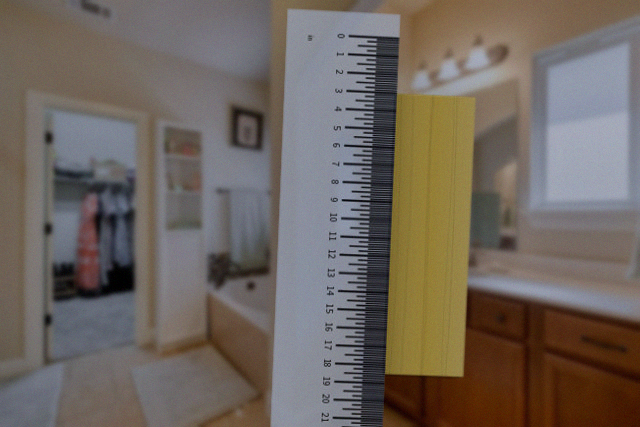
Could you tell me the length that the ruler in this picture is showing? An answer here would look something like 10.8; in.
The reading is 15.5; in
